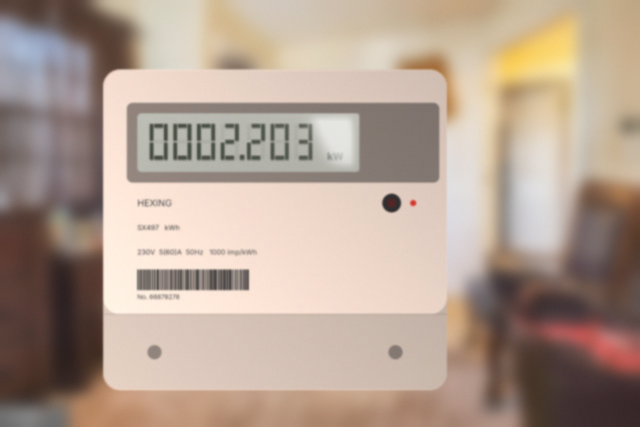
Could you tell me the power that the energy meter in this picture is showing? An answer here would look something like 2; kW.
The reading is 2.203; kW
